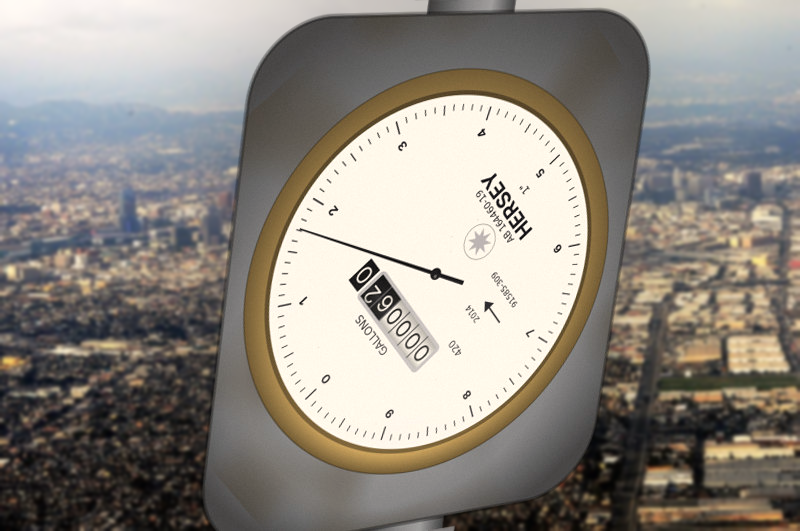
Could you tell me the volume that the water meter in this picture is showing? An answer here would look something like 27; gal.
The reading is 621.7; gal
